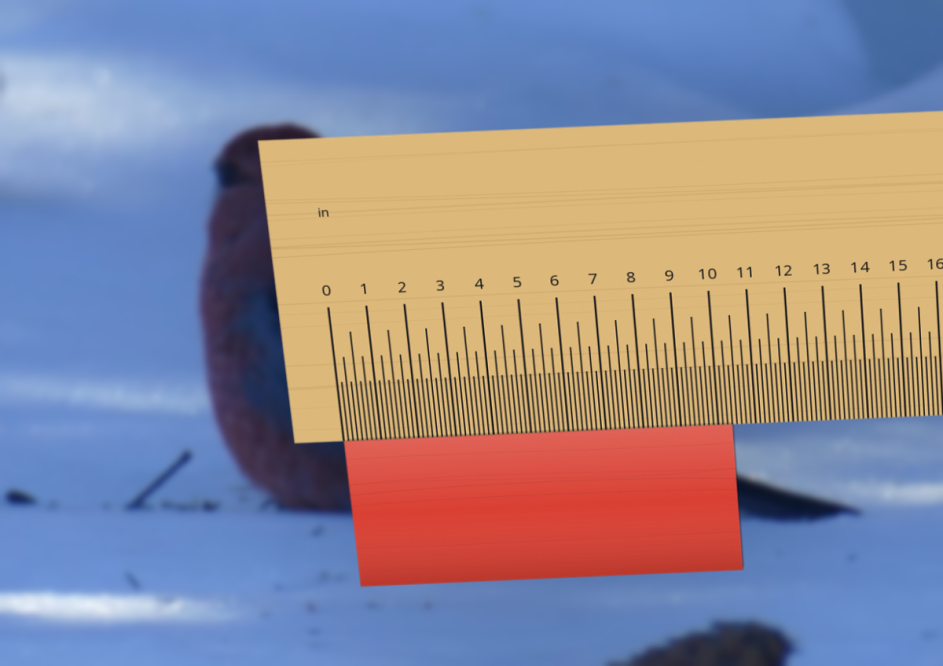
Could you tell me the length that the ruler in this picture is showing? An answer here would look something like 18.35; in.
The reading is 10.375; in
